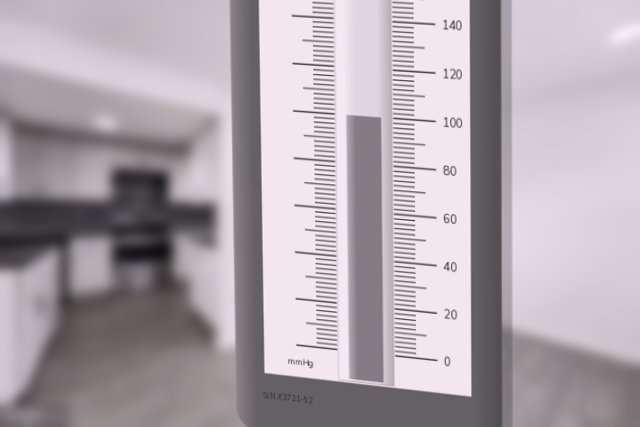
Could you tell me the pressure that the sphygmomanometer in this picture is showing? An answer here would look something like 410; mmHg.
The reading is 100; mmHg
